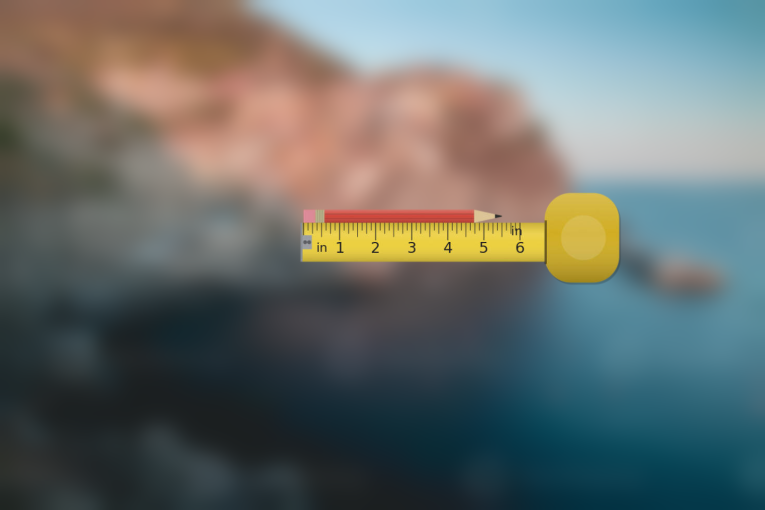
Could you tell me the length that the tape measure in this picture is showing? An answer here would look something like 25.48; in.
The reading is 5.5; in
